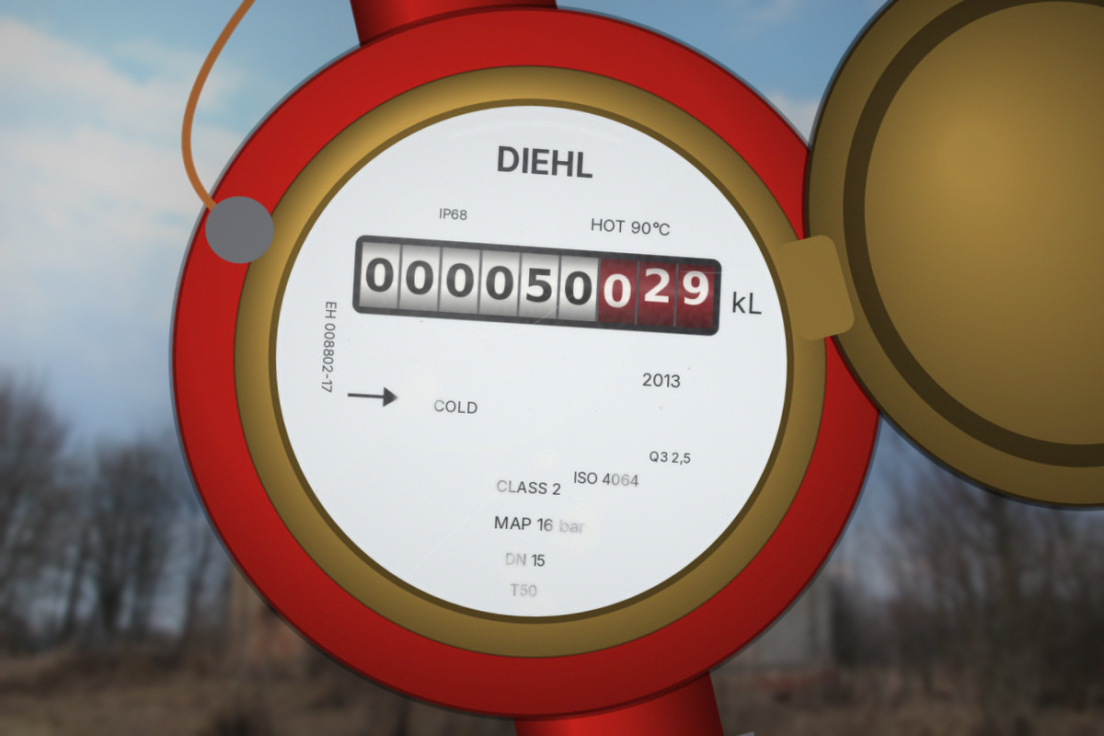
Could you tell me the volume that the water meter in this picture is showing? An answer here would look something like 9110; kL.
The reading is 50.029; kL
